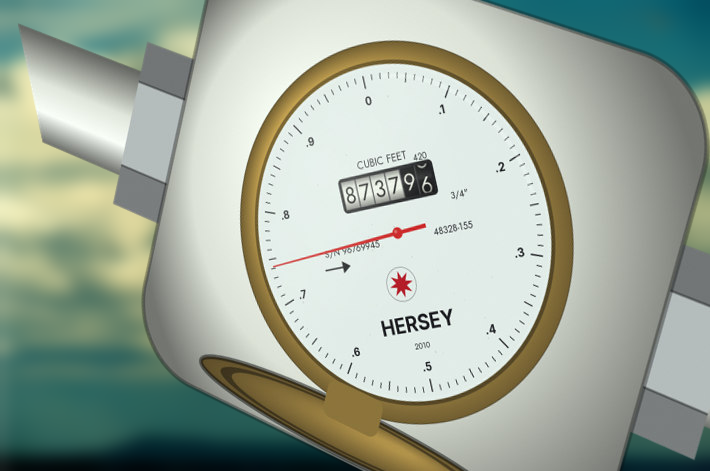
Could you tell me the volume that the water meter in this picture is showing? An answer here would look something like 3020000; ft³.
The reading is 873795.74; ft³
